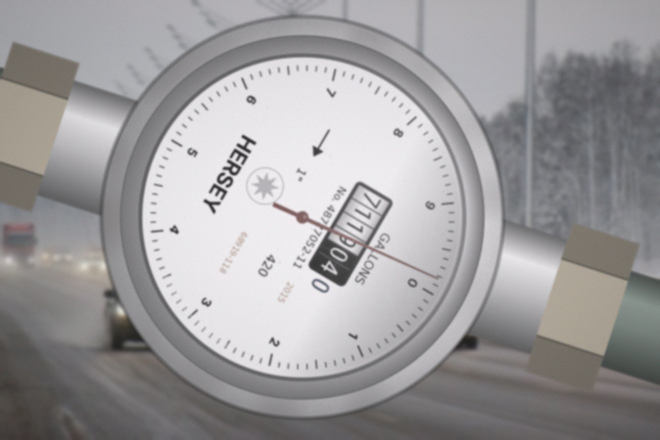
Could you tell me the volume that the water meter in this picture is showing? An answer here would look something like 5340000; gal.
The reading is 7119039.8; gal
